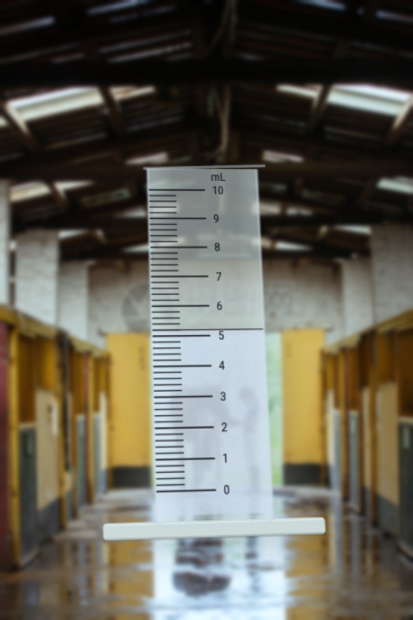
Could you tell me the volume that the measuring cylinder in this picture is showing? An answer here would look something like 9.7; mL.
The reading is 5.2; mL
